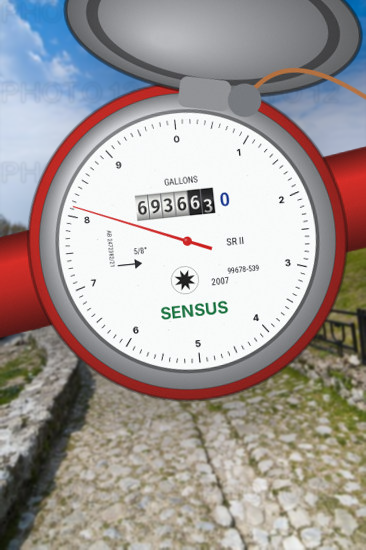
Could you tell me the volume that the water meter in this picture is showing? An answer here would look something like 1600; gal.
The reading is 6936628.1; gal
